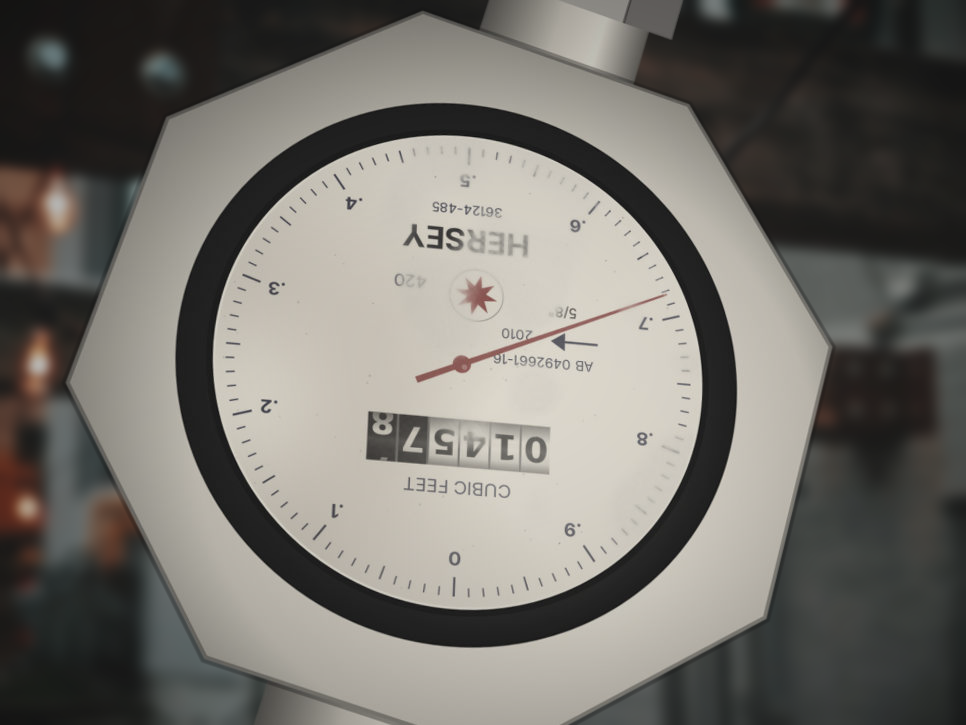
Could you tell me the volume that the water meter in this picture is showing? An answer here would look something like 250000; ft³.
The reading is 14577.68; ft³
